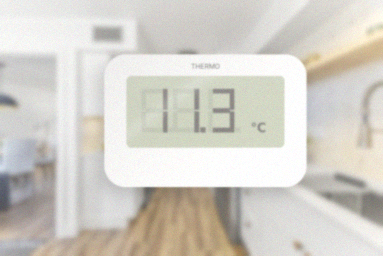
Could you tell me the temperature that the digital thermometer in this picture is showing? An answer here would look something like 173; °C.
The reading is 11.3; °C
